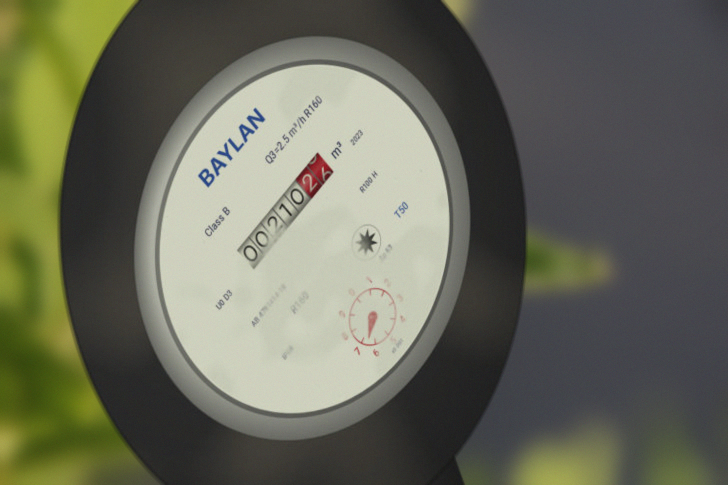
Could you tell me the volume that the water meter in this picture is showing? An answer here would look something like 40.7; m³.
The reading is 210.256; m³
